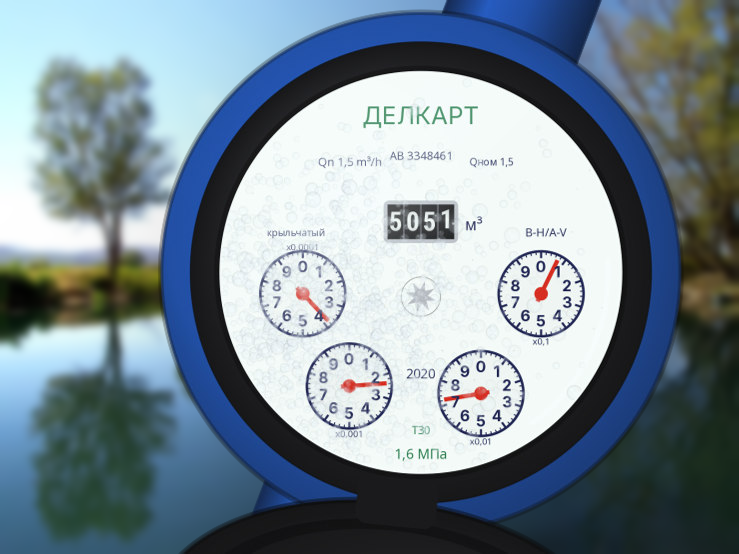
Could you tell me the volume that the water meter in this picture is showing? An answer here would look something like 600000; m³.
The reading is 5051.0723; m³
